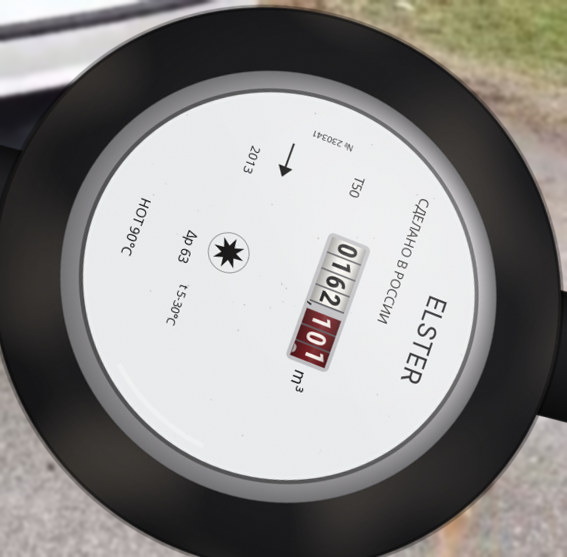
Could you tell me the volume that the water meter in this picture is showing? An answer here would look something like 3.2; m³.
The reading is 162.101; m³
